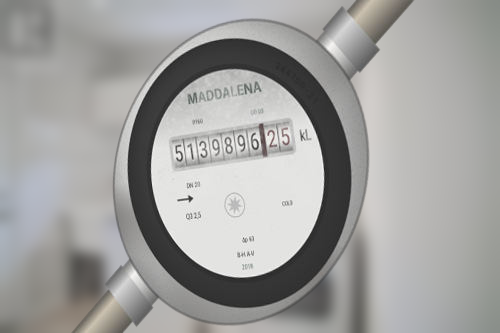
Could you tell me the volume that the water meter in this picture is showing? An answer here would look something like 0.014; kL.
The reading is 5139896.25; kL
